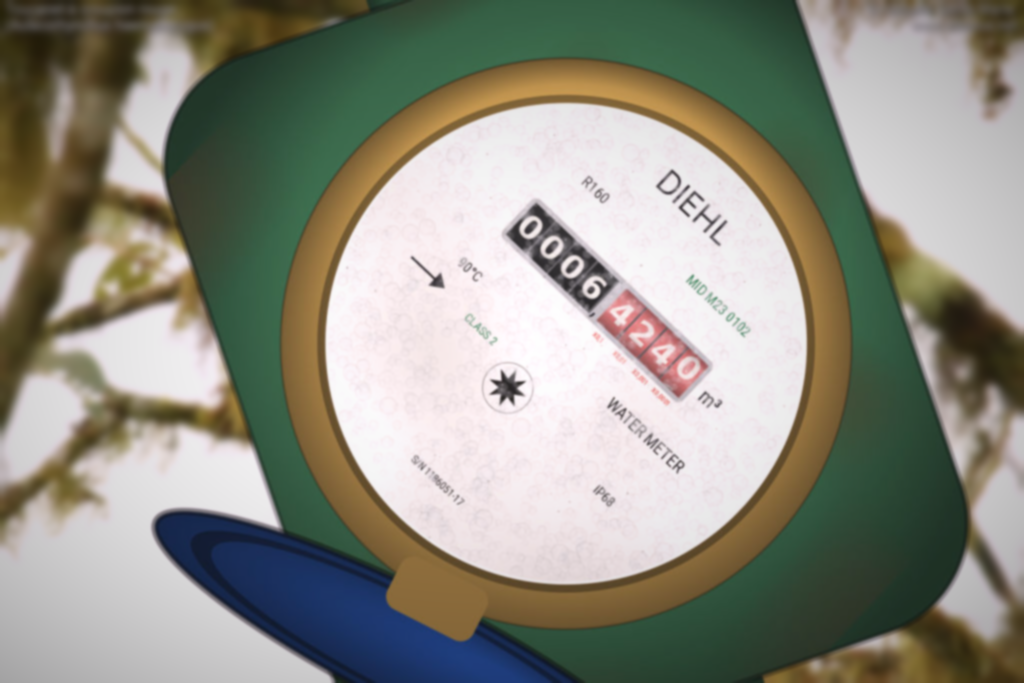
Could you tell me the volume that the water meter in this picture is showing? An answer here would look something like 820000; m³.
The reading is 6.4240; m³
